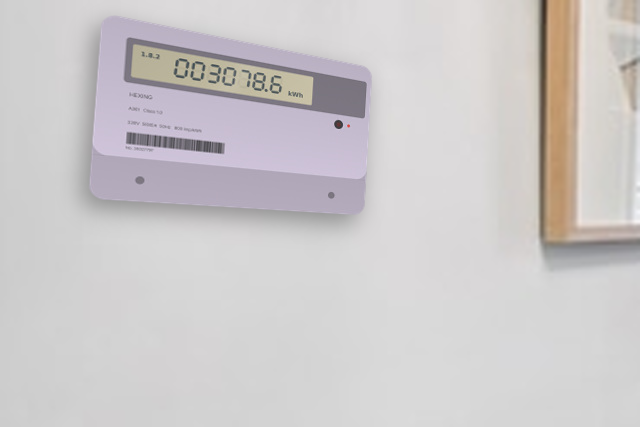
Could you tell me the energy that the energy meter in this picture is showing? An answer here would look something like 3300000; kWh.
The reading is 3078.6; kWh
